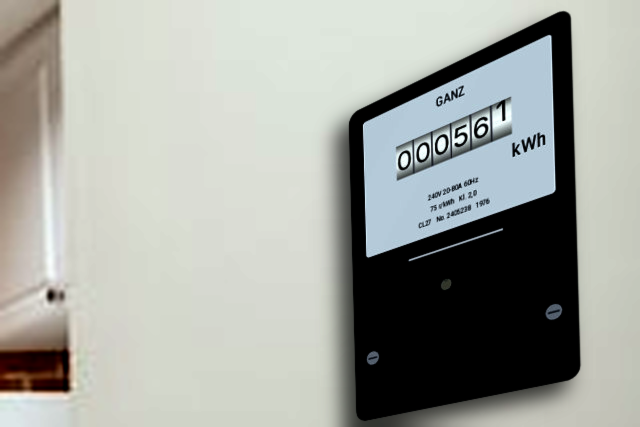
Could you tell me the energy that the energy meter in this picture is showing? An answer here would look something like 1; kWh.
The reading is 561; kWh
